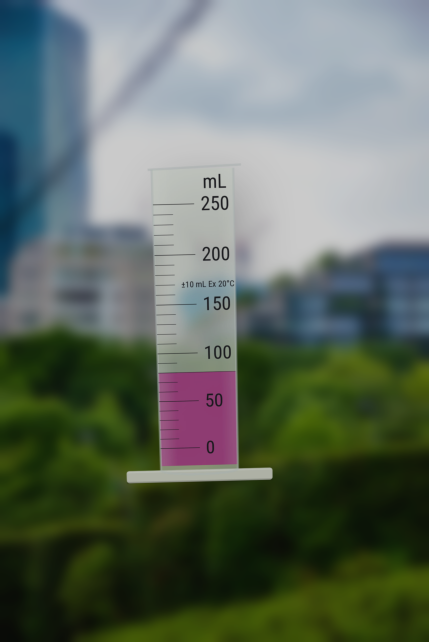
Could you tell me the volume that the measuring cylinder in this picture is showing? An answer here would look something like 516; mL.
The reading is 80; mL
